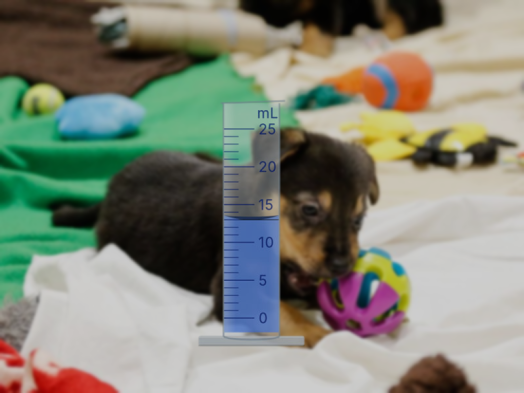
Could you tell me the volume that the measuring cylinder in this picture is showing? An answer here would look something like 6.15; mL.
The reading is 13; mL
